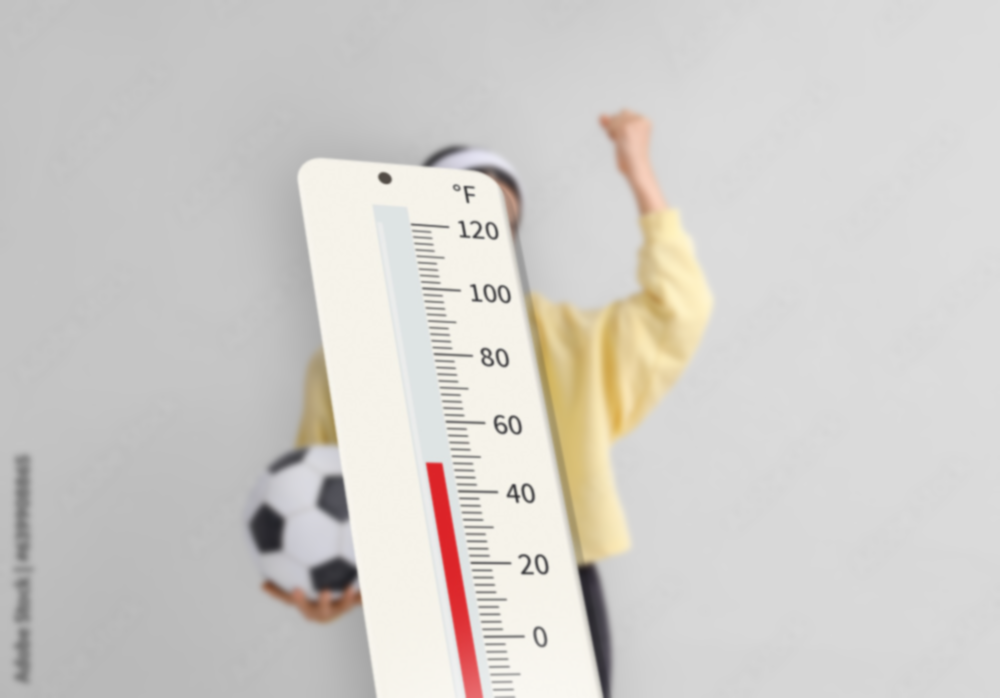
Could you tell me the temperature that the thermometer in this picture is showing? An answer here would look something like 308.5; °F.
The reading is 48; °F
